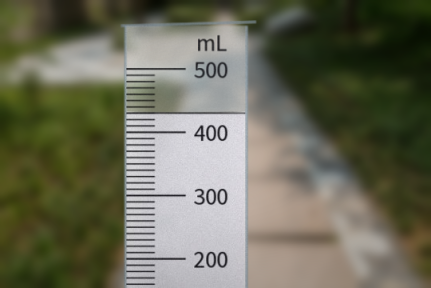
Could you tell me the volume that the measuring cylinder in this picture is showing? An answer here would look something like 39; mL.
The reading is 430; mL
